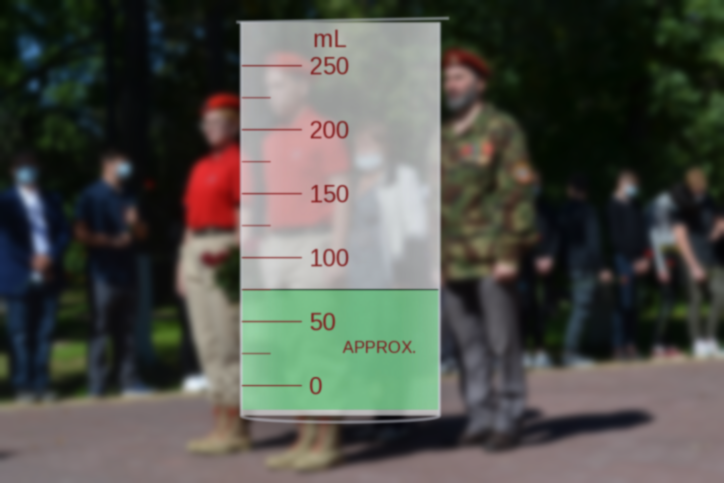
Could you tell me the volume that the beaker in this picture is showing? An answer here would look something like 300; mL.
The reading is 75; mL
